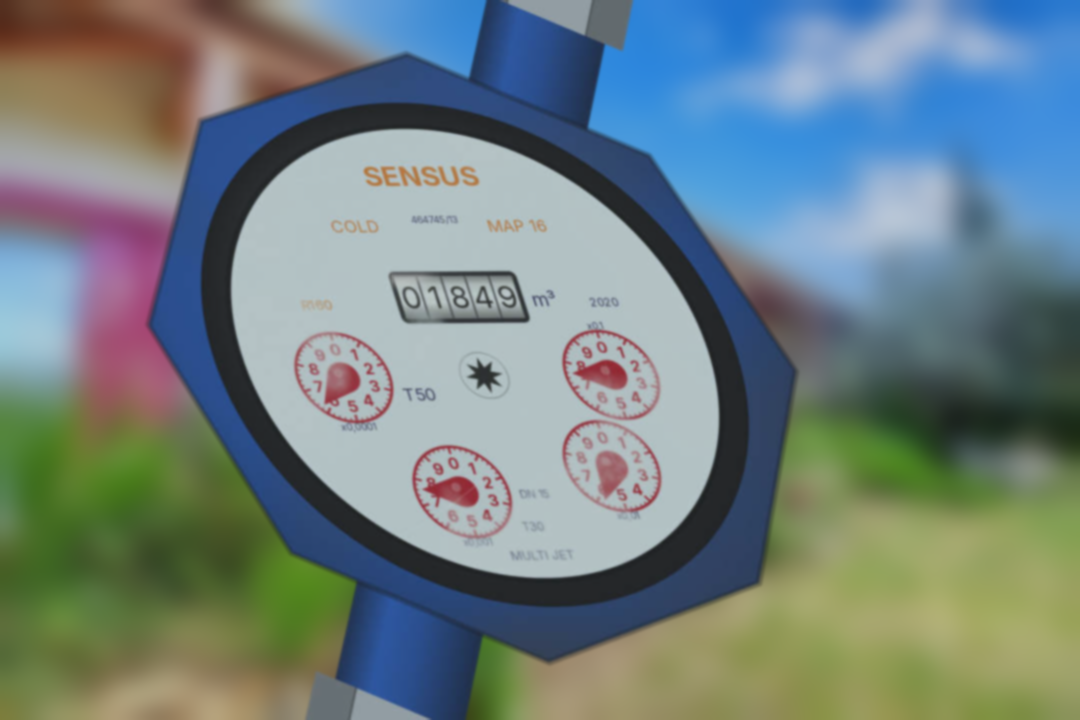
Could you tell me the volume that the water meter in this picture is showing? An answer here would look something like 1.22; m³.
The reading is 1849.7576; m³
